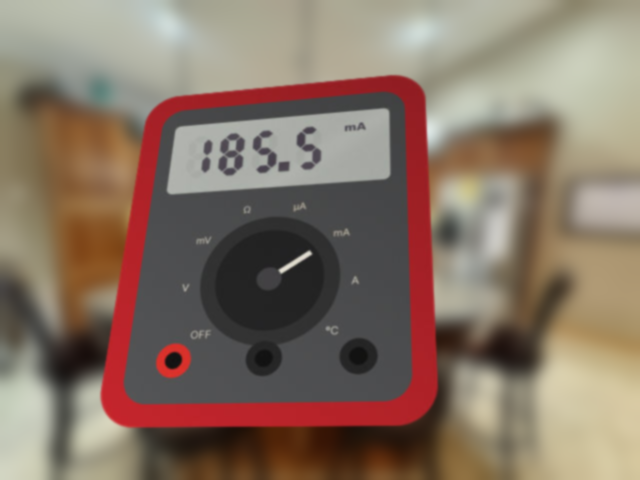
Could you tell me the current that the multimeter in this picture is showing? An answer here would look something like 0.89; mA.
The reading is 185.5; mA
